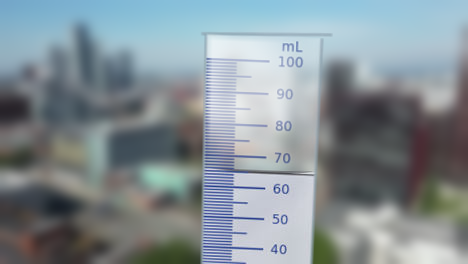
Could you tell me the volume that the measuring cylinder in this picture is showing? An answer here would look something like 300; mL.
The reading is 65; mL
